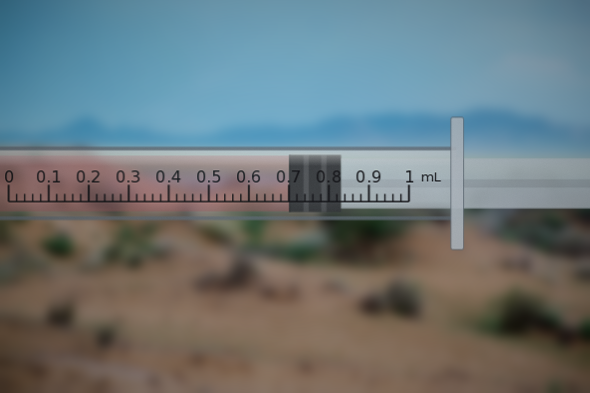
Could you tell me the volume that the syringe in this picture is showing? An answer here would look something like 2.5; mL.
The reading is 0.7; mL
